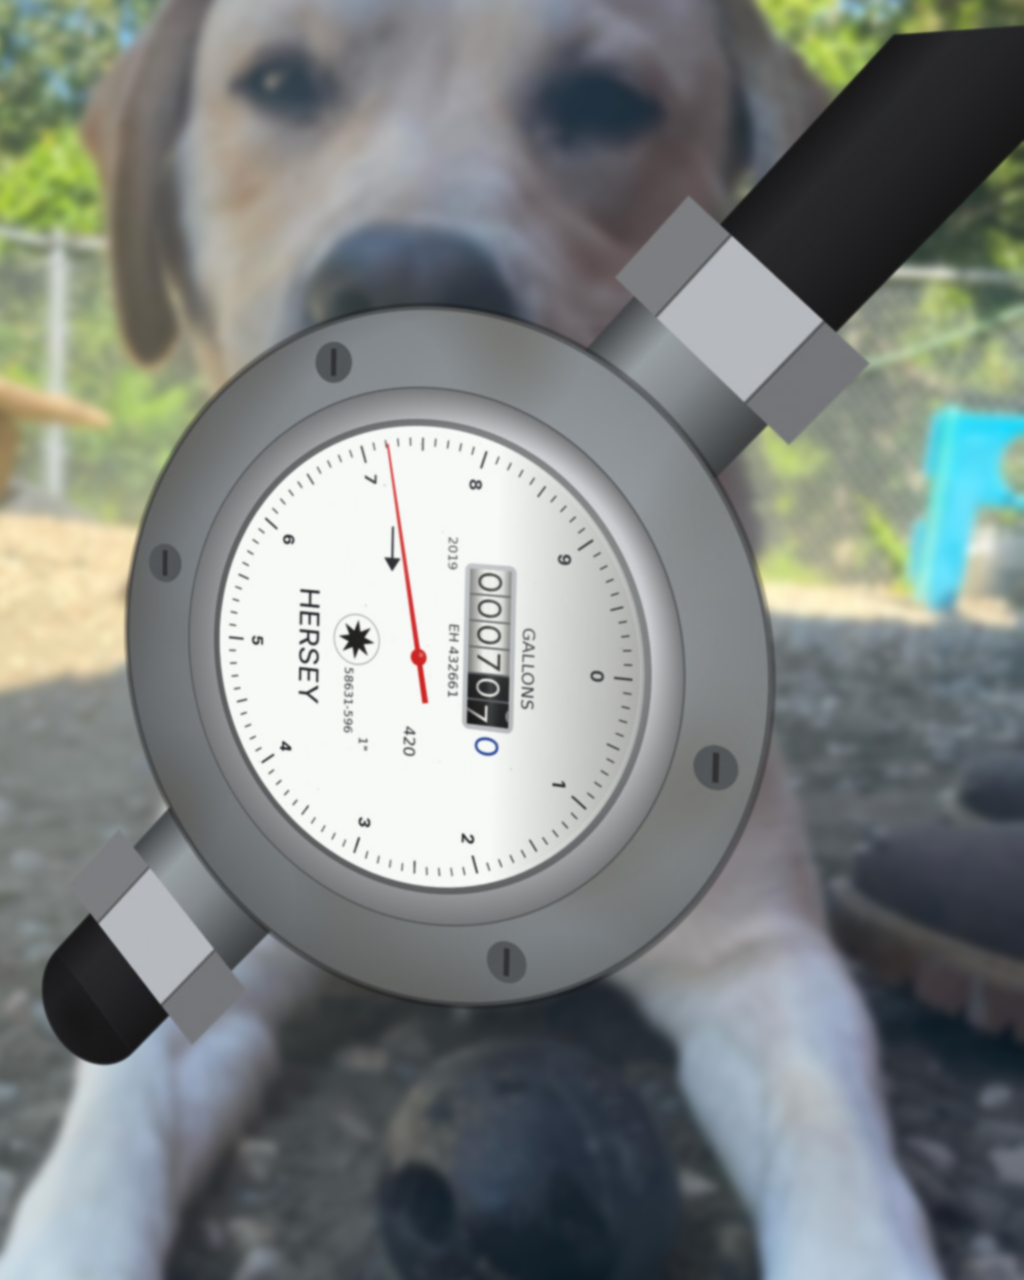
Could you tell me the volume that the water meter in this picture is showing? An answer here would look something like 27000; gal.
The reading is 7067.2; gal
